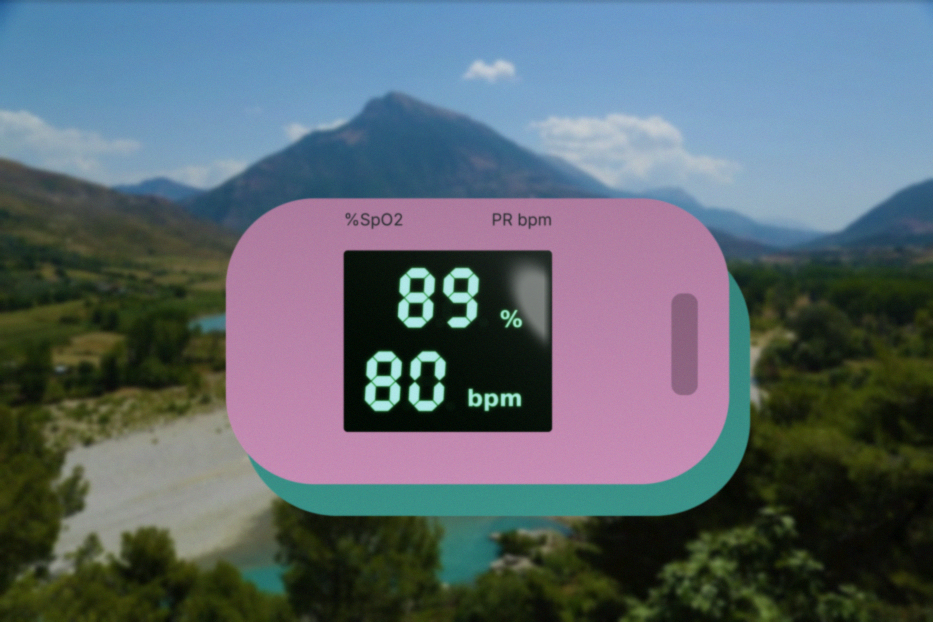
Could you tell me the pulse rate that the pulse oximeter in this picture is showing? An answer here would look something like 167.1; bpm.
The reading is 80; bpm
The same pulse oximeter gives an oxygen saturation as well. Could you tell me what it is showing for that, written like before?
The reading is 89; %
